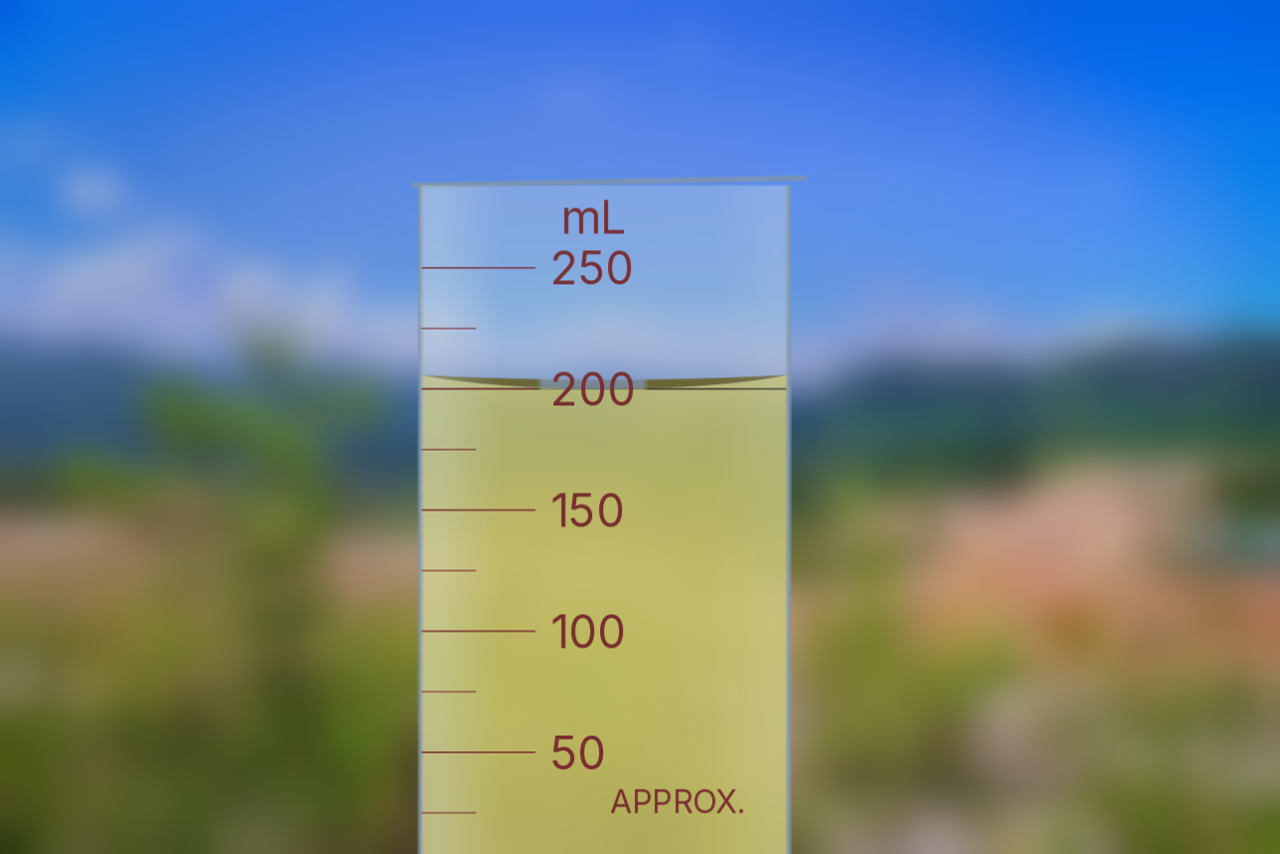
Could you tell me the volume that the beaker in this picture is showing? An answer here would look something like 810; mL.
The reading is 200; mL
